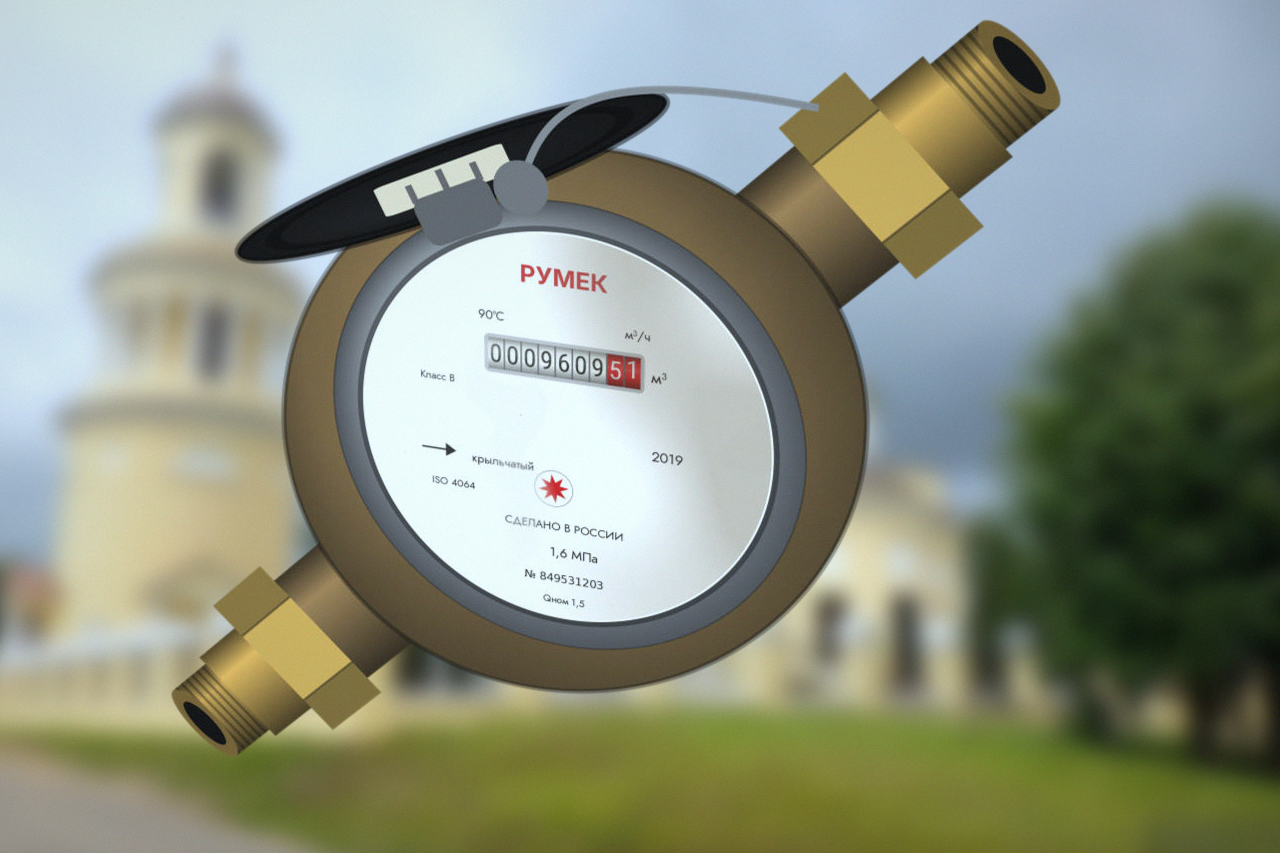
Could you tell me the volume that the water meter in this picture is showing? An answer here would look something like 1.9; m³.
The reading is 9609.51; m³
